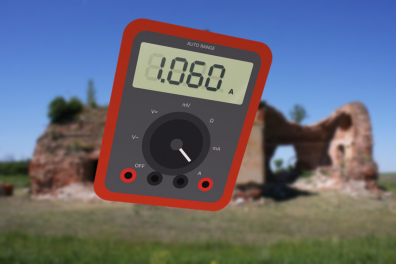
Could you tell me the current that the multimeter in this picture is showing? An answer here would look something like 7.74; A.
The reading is 1.060; A
